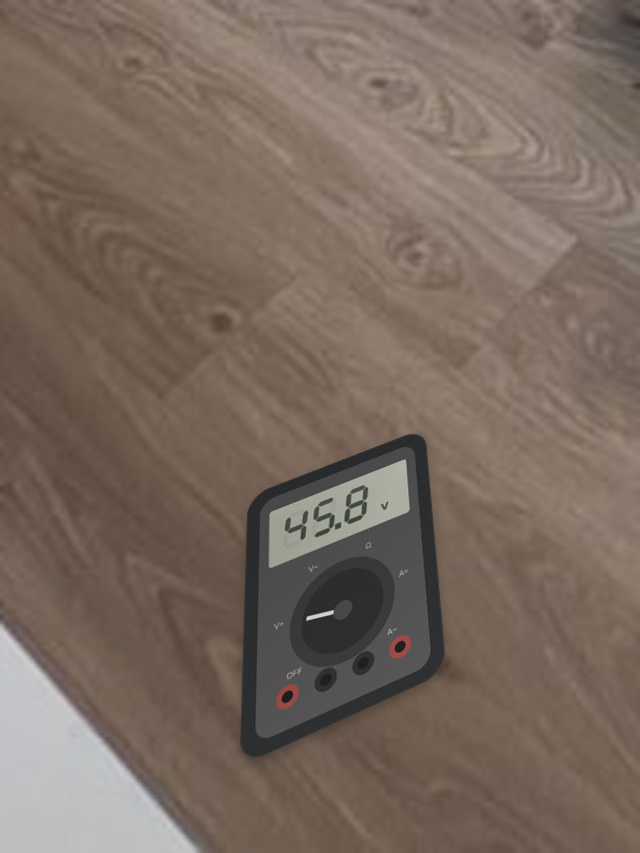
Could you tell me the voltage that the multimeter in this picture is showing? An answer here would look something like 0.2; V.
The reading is 45.8; V
